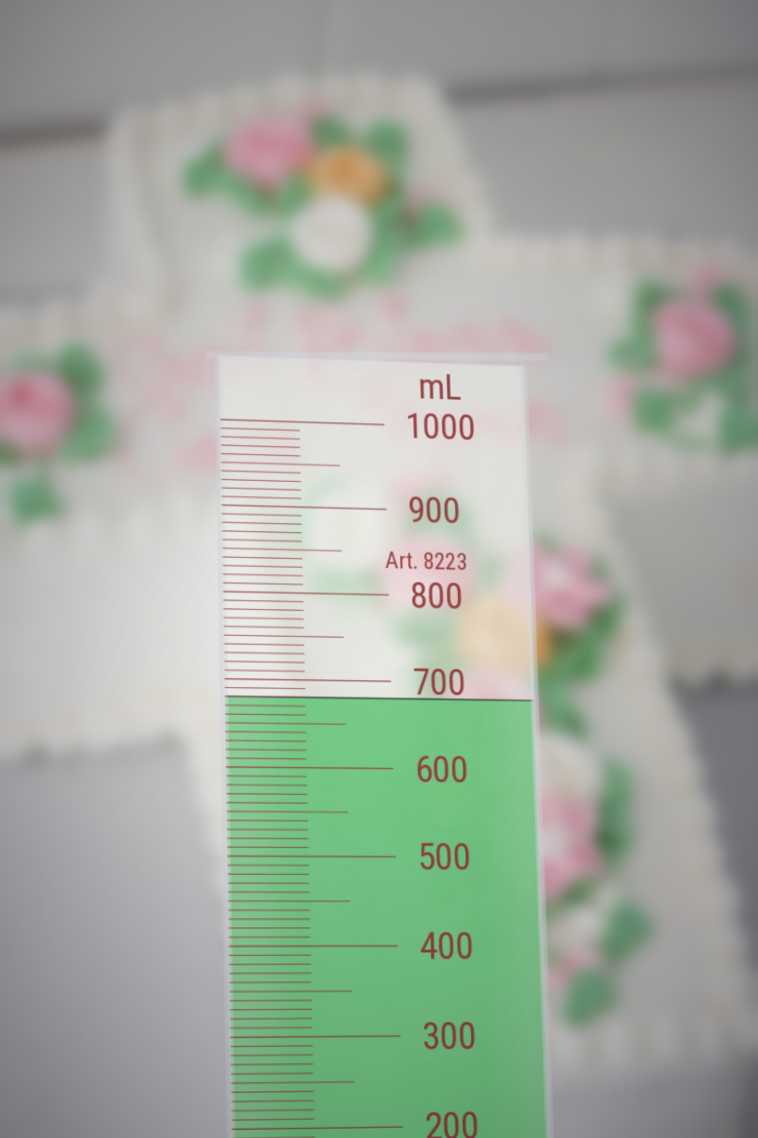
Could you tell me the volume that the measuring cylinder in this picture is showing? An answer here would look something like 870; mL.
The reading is 680; mL
